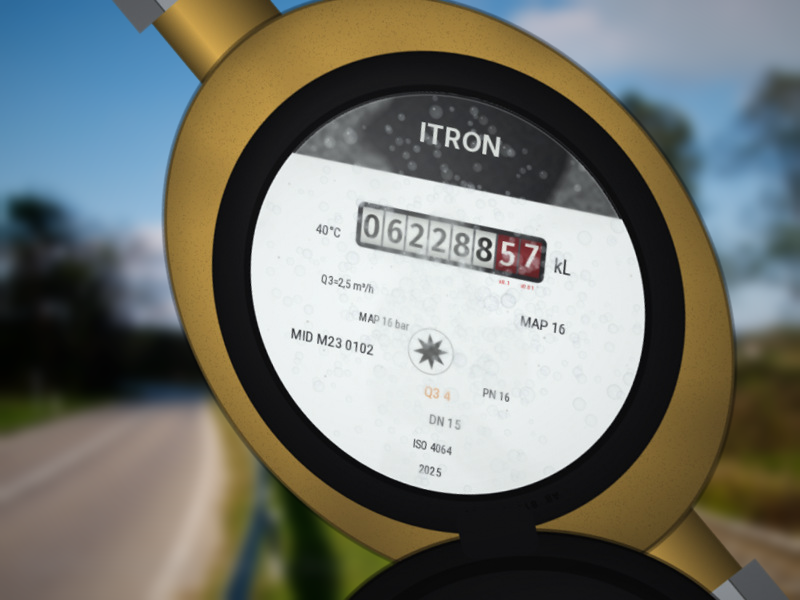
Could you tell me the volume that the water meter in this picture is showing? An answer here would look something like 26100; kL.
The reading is 62288.57; kL
